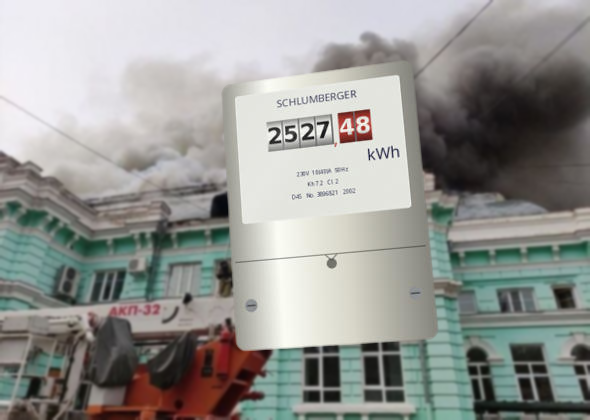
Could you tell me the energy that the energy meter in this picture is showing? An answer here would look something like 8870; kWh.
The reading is 2527.48; kWh
